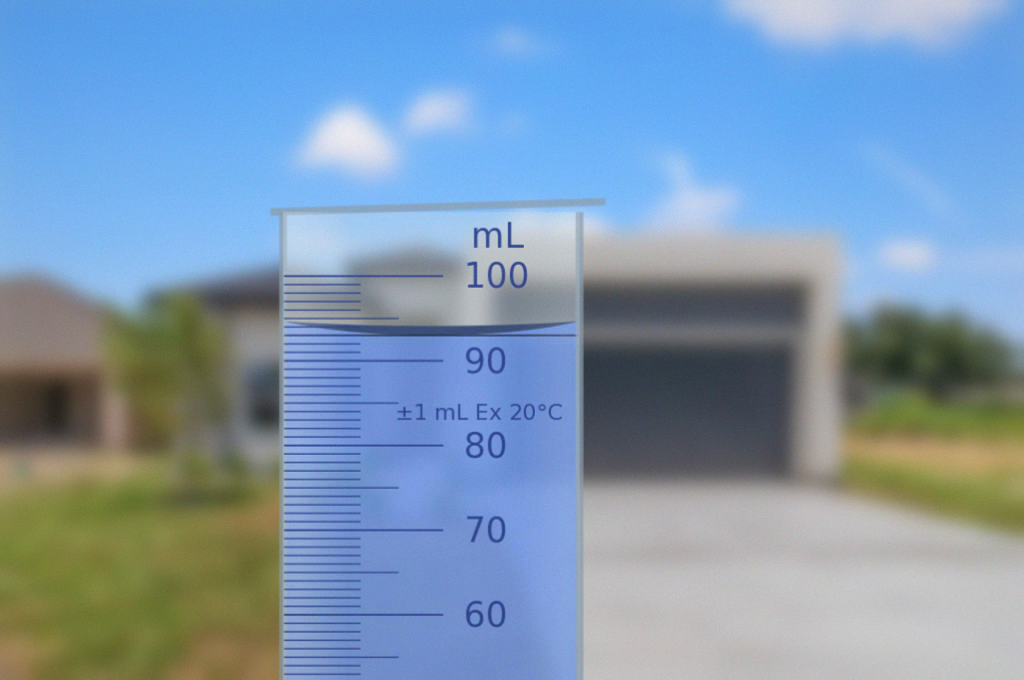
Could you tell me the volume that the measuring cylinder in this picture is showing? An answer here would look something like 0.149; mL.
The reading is 93; mL
